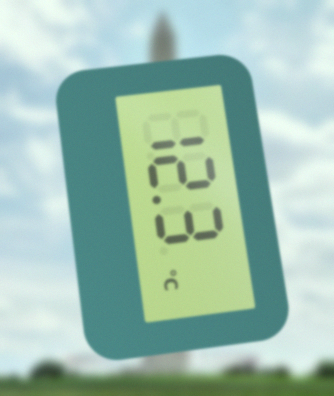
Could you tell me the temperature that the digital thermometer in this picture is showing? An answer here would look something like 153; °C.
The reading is 12.3; °C
